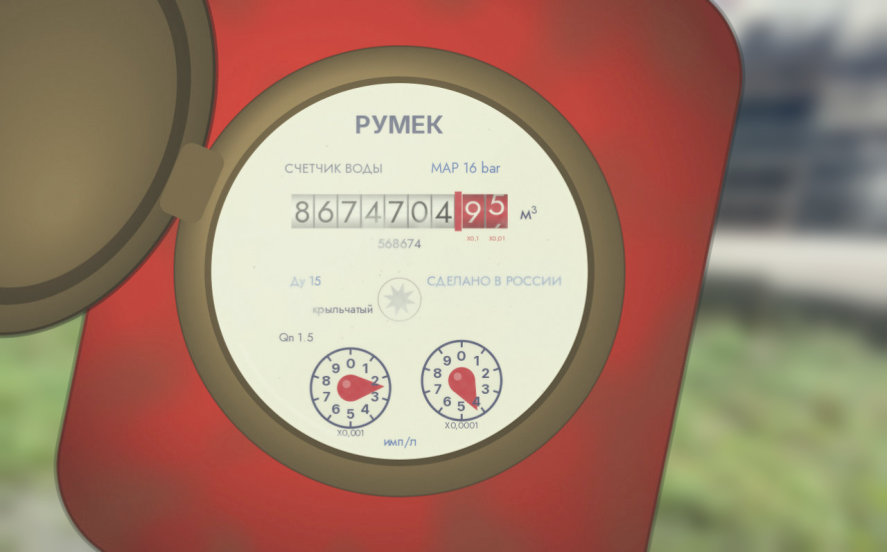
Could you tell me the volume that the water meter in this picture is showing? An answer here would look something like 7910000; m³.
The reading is 8674704.9524; m³
